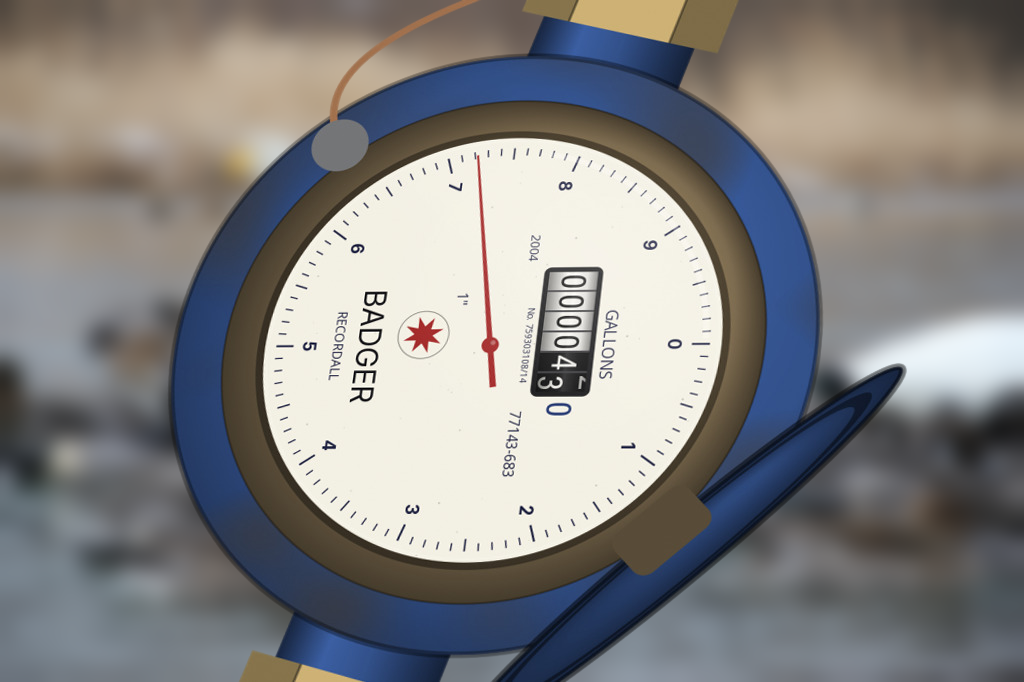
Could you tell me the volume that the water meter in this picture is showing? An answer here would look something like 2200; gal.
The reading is 427.2; gal
